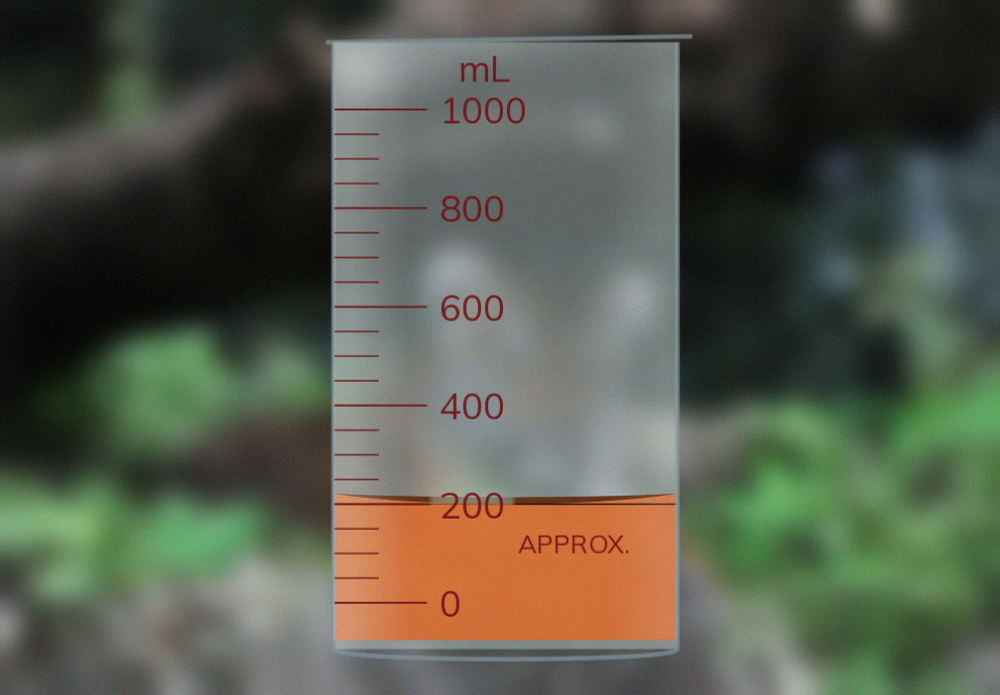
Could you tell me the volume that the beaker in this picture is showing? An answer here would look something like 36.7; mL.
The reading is 200; mL
